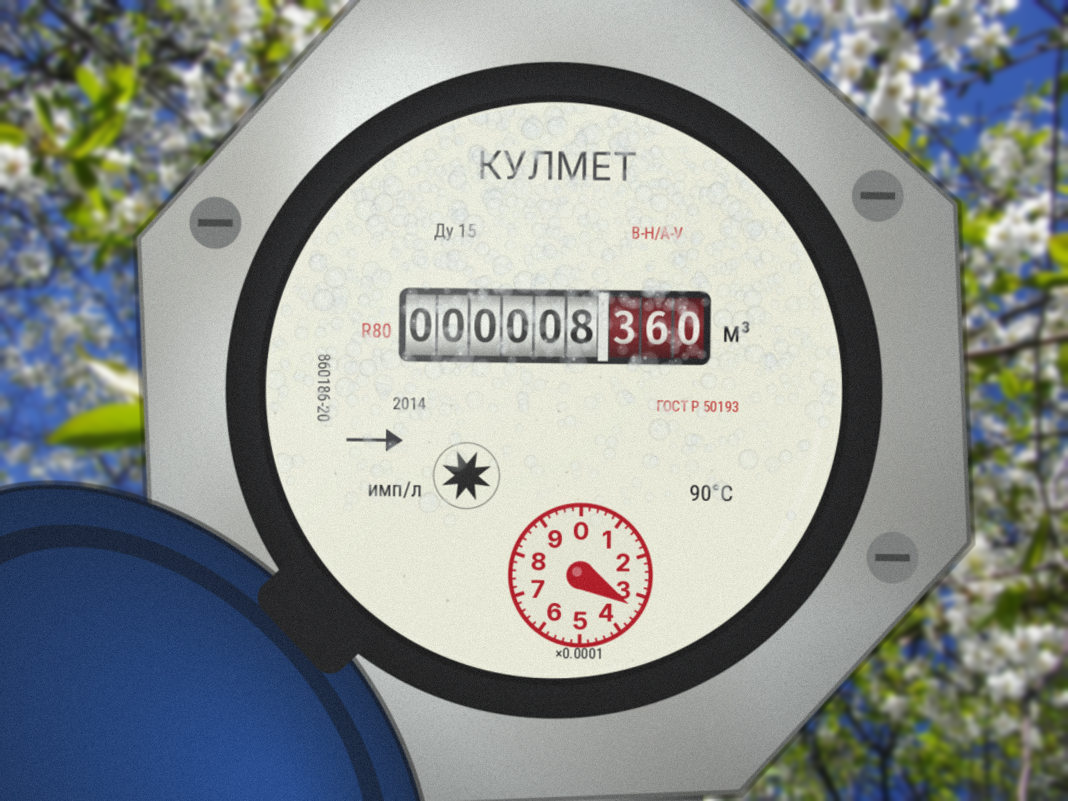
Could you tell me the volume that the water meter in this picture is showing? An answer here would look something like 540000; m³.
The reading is 8.3603; m³
